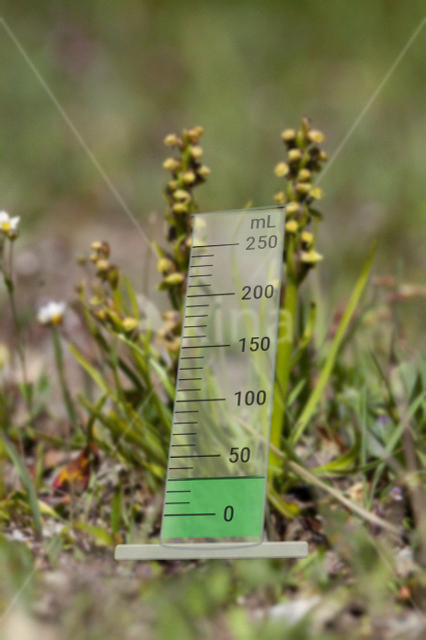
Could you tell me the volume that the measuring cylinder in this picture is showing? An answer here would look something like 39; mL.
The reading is 30; mL
